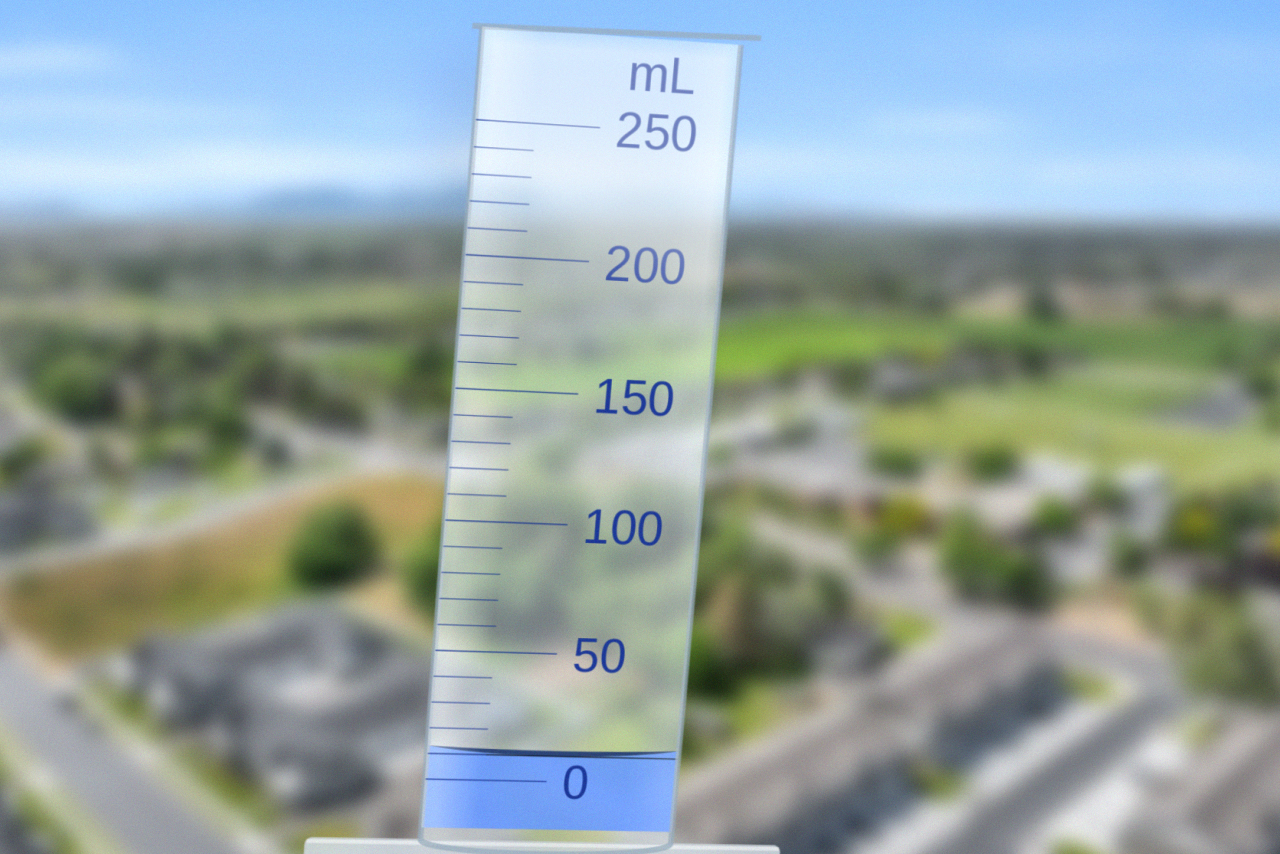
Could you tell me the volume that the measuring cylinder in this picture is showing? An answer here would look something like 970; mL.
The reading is 10; mL
